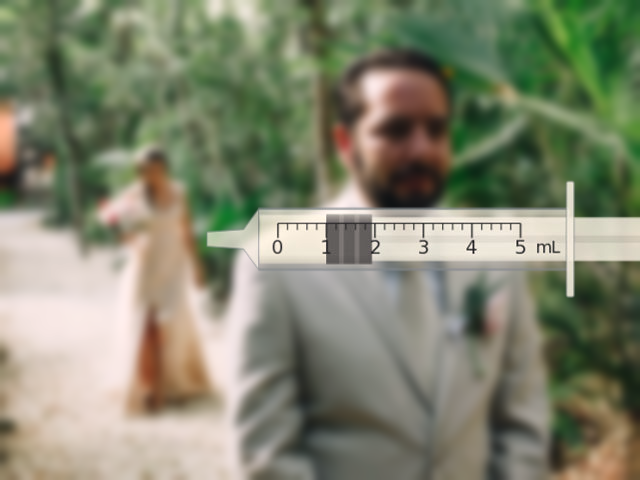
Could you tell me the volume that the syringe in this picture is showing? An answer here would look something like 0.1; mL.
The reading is 1; mL
